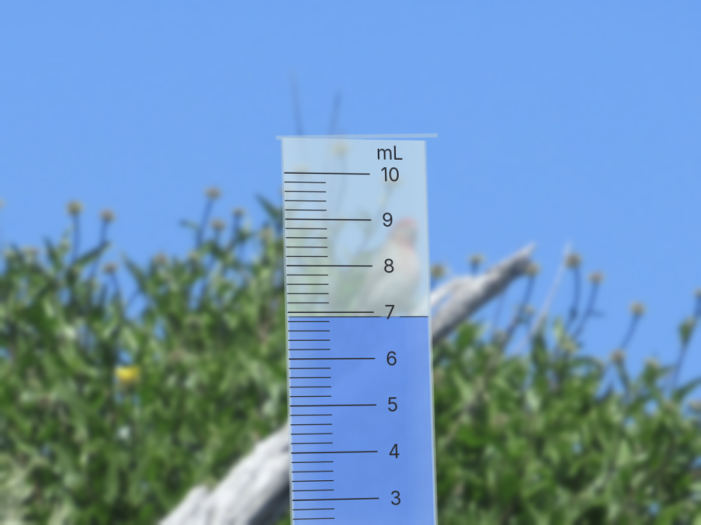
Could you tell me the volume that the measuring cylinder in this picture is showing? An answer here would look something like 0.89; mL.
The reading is 6.9; mL
